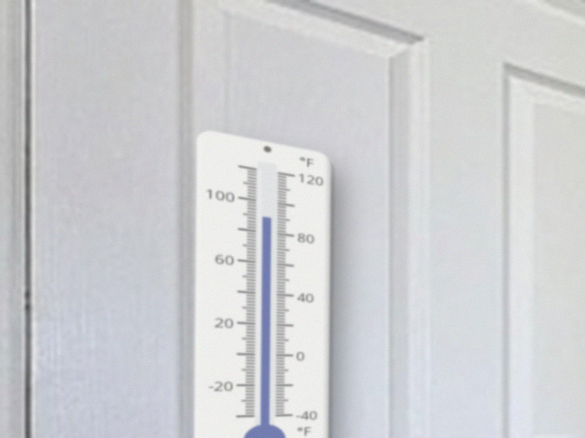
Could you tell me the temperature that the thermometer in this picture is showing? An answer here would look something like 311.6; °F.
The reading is 90; °F
